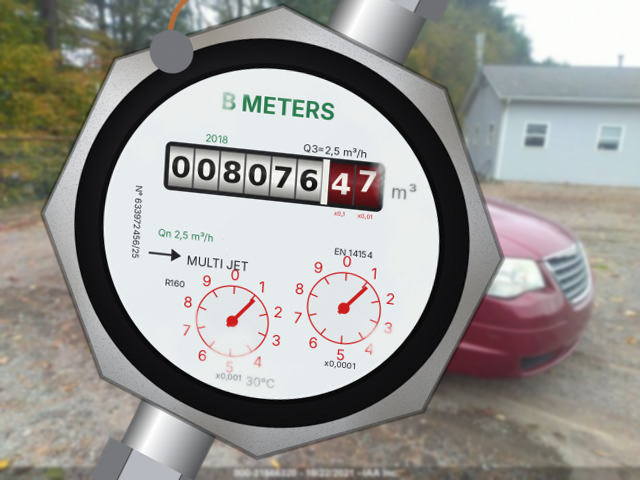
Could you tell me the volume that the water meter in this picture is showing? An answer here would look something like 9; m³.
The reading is 8076.4711; m³
